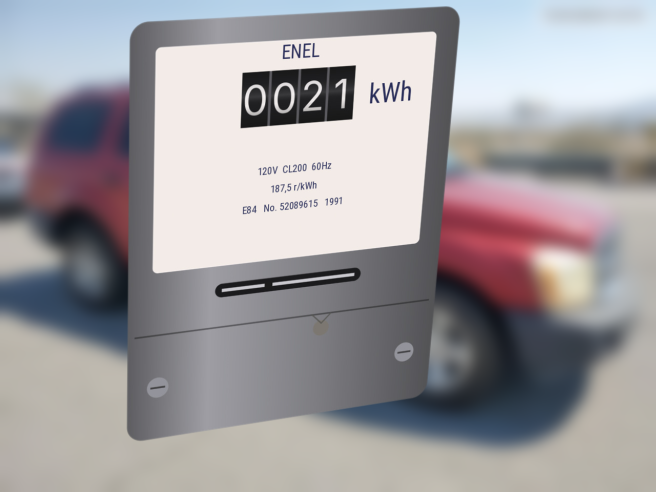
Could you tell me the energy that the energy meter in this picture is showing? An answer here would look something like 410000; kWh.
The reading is 21; kWh
